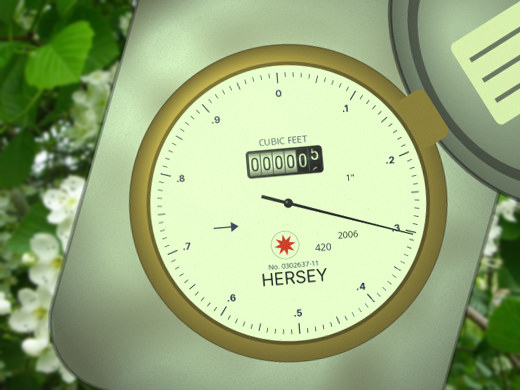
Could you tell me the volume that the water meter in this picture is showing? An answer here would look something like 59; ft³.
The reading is 5.30; ft³
